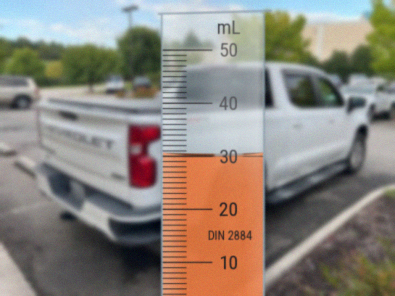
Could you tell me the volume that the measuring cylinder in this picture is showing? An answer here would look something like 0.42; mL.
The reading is 30; mL
